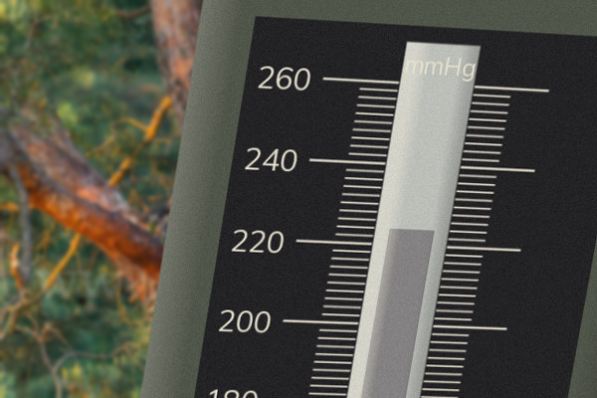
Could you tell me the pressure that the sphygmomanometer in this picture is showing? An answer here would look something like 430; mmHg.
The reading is 224; mmHg
